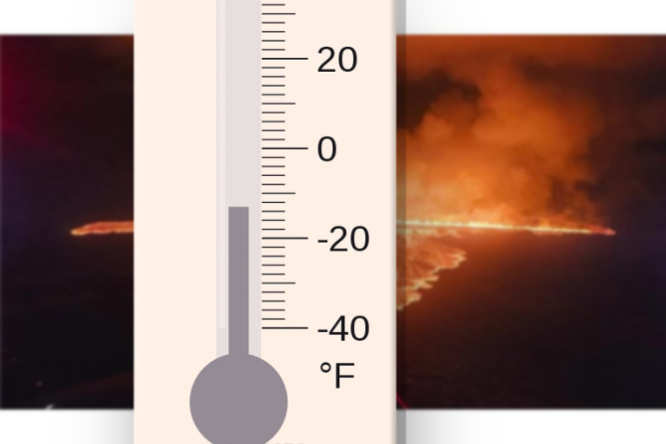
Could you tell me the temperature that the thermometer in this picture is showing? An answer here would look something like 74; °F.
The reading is -13; °F
